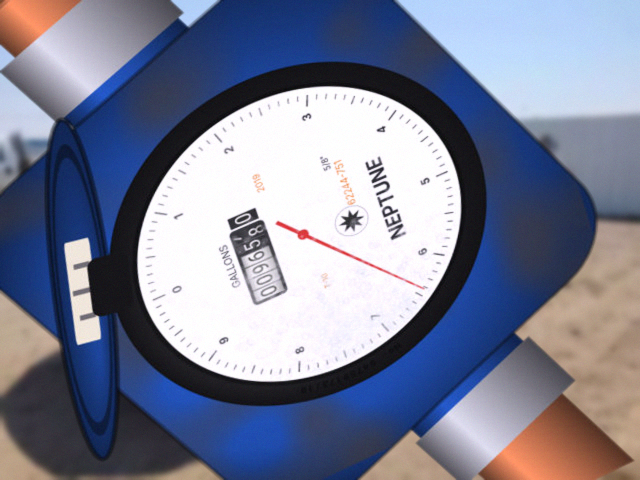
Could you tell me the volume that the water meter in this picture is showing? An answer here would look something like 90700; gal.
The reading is 96576.4; gal
